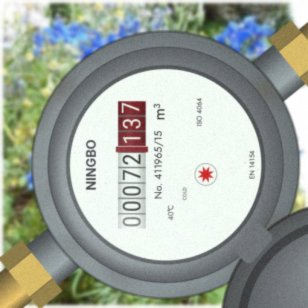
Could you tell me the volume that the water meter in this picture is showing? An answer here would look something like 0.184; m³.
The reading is 72.137; m³
